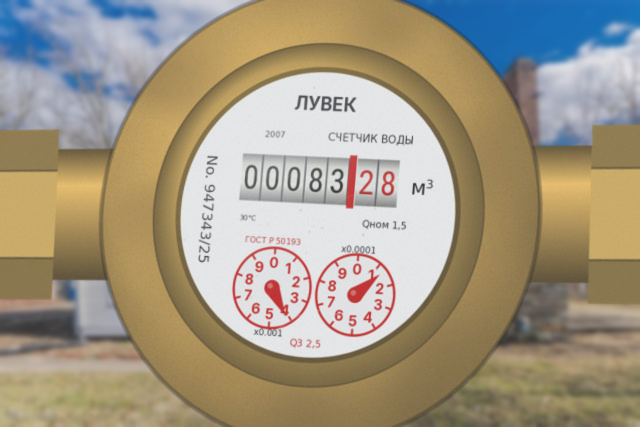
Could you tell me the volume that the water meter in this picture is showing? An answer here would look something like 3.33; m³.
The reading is 83.2841; m³
